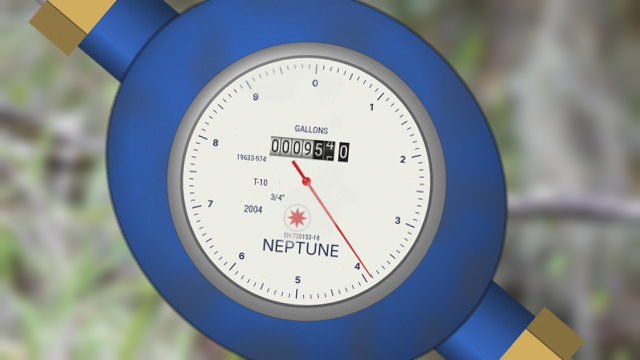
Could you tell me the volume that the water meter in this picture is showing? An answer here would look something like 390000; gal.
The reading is 9543.9; gal
